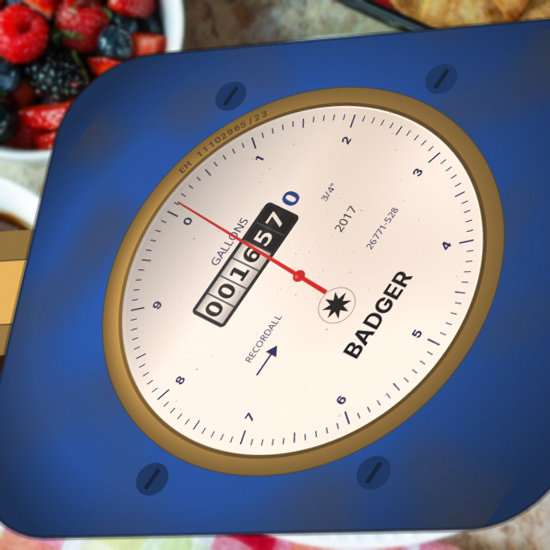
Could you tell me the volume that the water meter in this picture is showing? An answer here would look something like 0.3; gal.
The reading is 16570.1; gal
